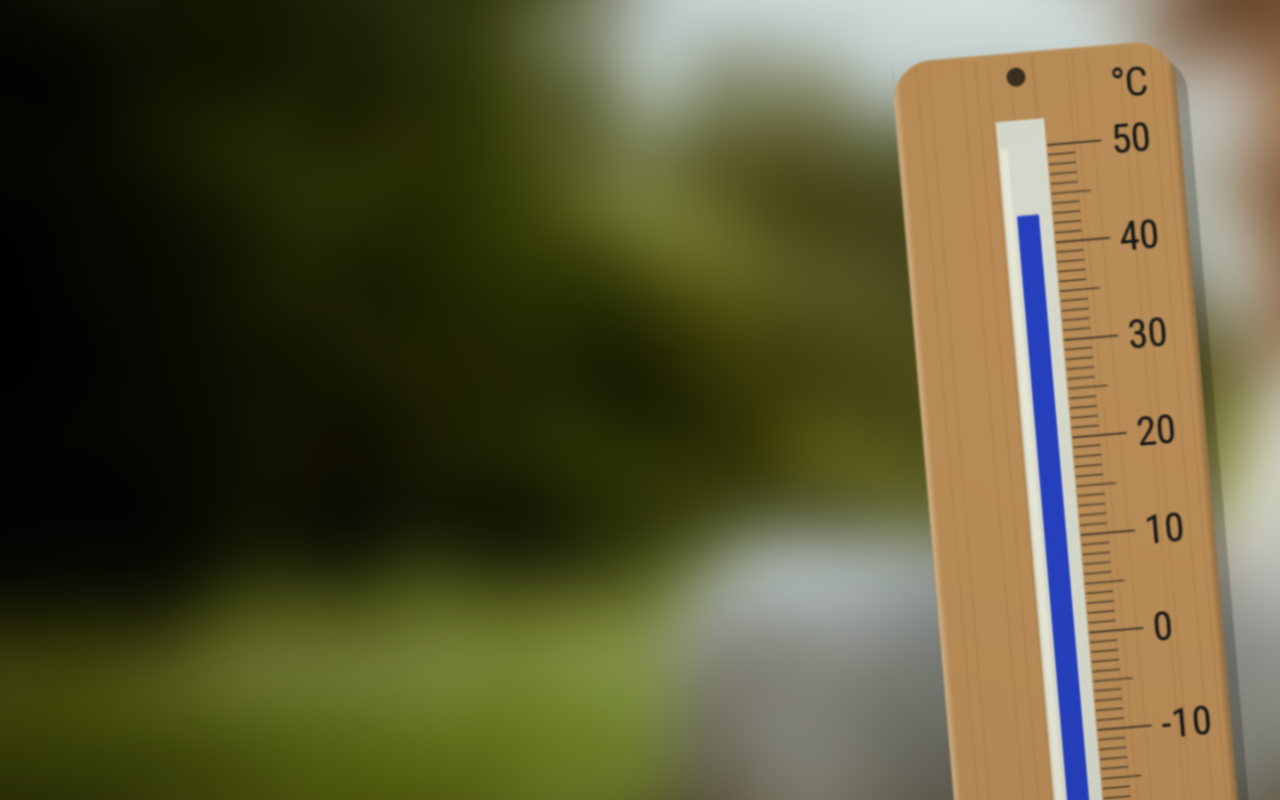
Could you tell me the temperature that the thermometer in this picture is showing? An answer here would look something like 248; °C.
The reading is 43; °C
